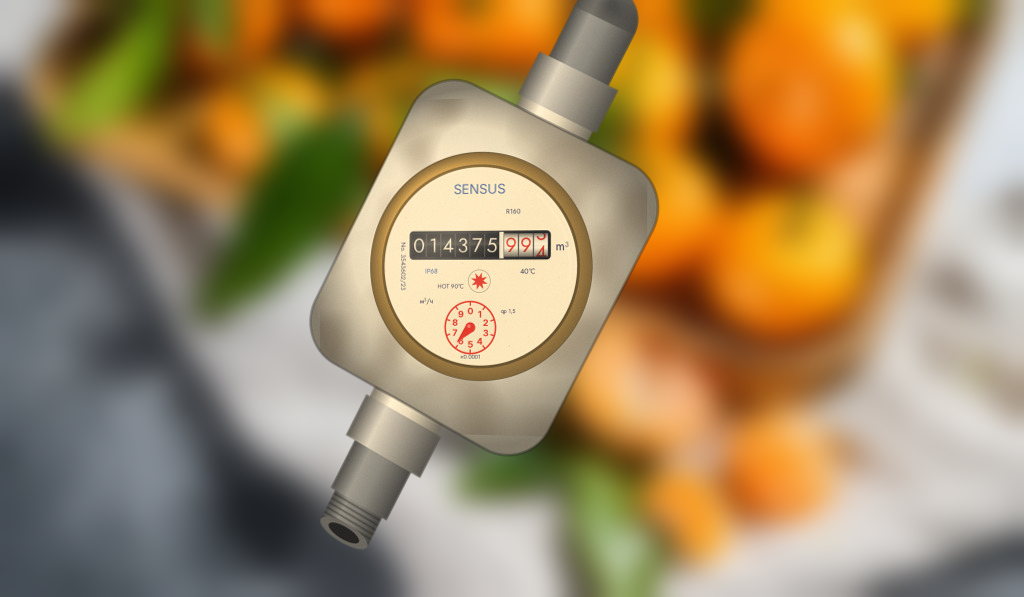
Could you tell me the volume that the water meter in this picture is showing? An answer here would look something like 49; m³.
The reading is 14375.9936; m³
